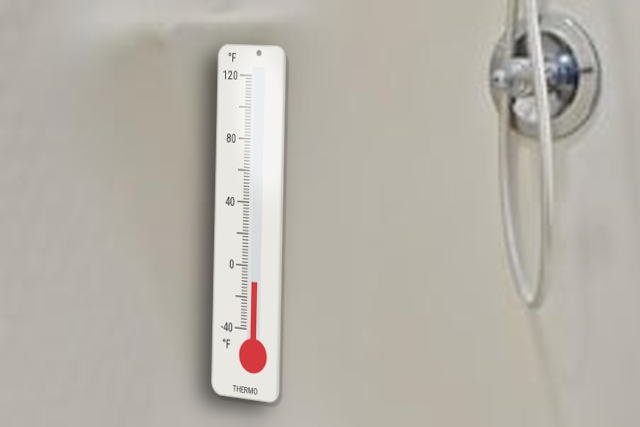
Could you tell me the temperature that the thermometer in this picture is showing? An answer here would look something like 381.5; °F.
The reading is -10; °F
